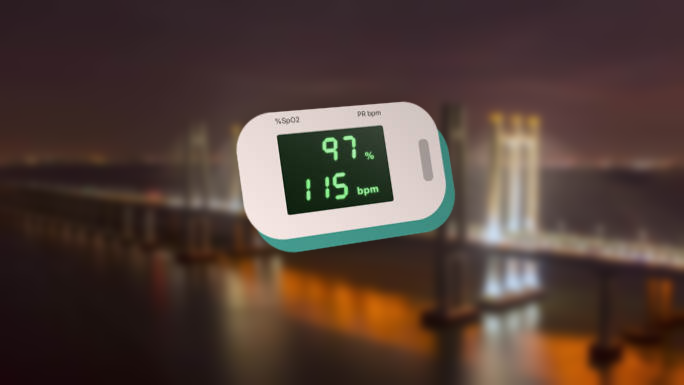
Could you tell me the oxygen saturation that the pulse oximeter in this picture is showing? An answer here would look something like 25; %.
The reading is 97; %
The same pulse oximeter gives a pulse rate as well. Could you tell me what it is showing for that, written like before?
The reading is 115; bpm
